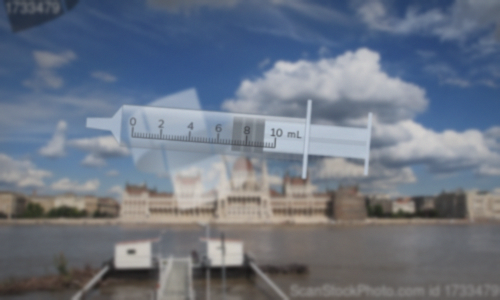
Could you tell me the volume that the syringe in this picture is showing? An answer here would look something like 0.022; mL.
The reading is 7; mL
